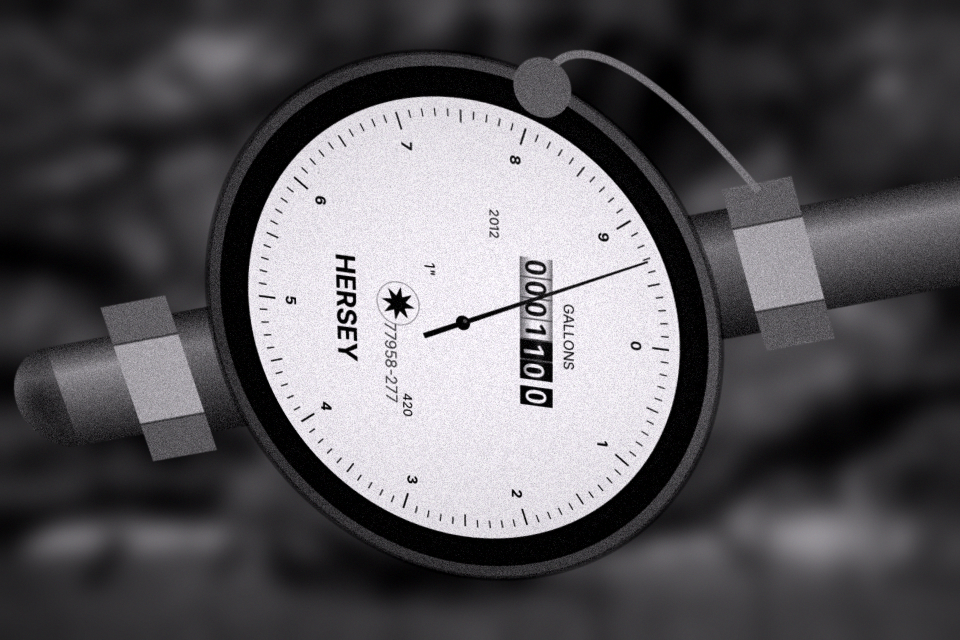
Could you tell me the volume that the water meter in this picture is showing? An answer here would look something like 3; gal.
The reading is 1099.3; gal
